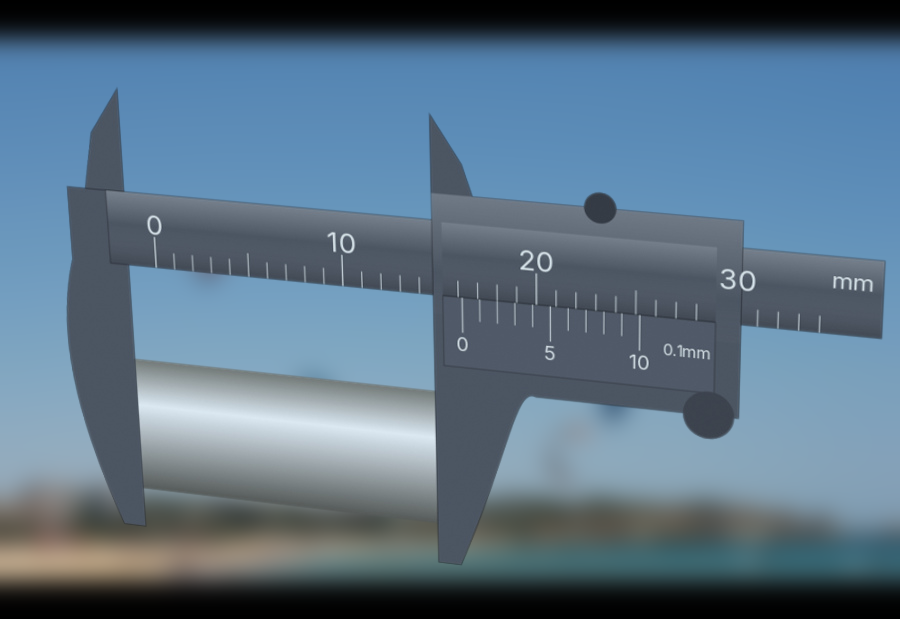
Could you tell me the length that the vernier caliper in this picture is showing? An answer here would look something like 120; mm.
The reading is 16.2; mm
